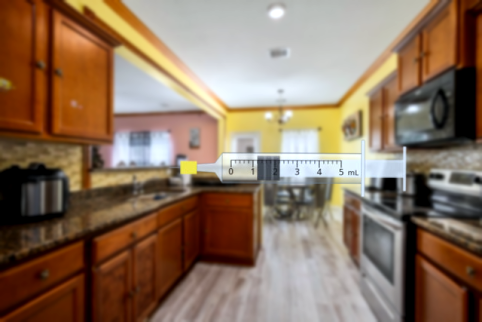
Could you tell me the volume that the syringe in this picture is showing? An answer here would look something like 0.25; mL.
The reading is 1.2; mL
